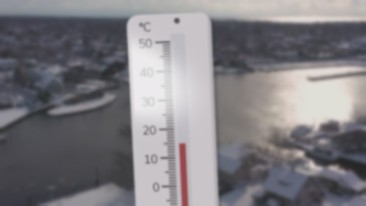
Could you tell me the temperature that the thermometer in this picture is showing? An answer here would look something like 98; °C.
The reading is 15; °C
